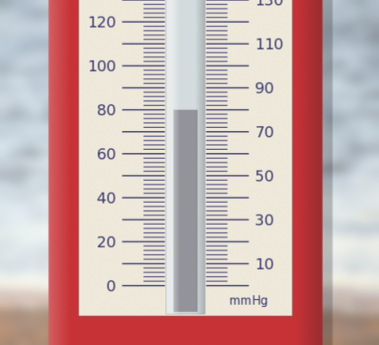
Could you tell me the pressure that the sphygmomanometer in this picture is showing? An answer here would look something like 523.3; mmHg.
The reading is 80; mmHg
